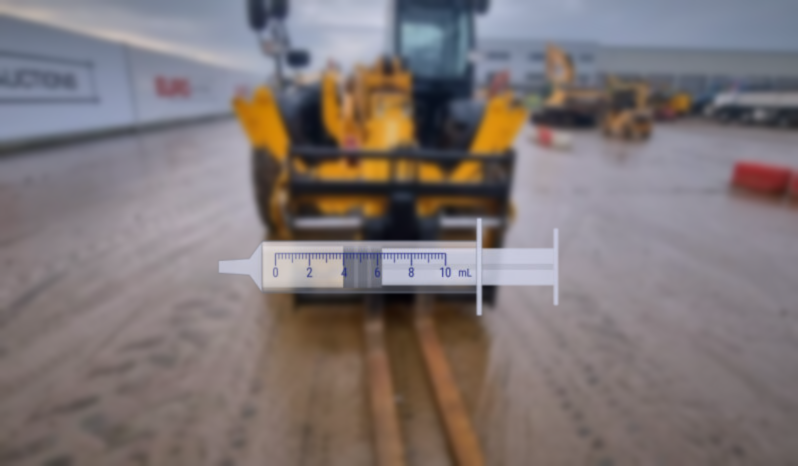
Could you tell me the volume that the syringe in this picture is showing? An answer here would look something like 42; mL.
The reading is 4; mL
